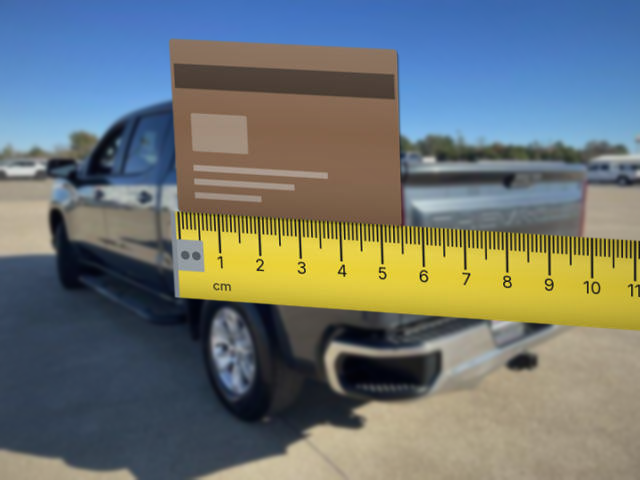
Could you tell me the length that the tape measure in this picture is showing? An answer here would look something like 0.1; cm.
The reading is 5.5; cm
